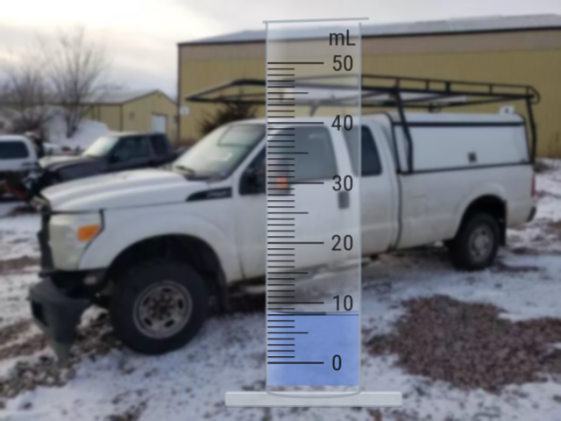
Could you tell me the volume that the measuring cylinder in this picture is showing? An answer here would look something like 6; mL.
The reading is 8; mL
